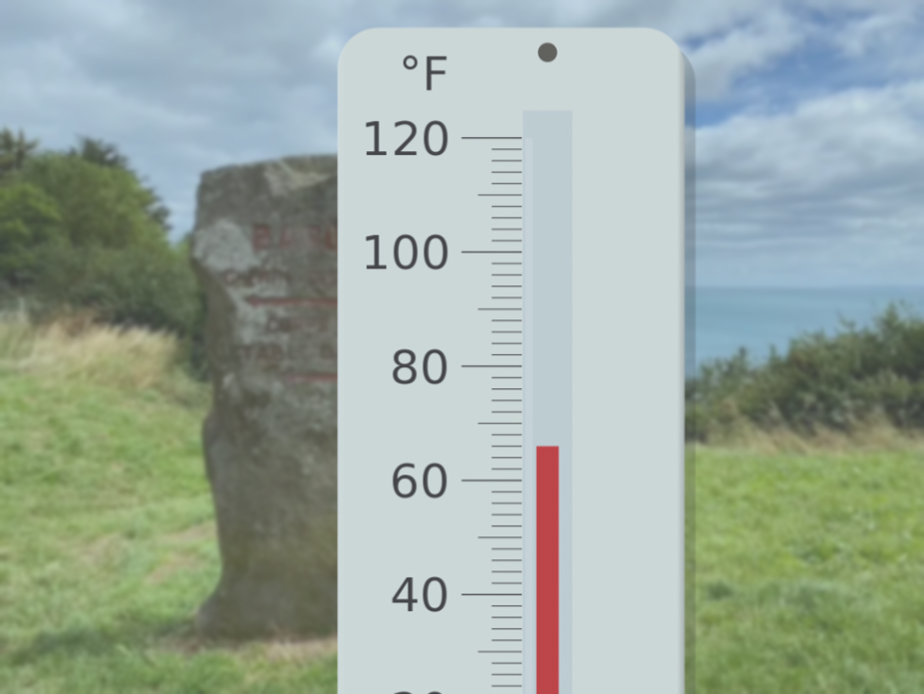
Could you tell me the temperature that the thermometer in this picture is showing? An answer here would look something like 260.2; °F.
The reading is 66; °F
